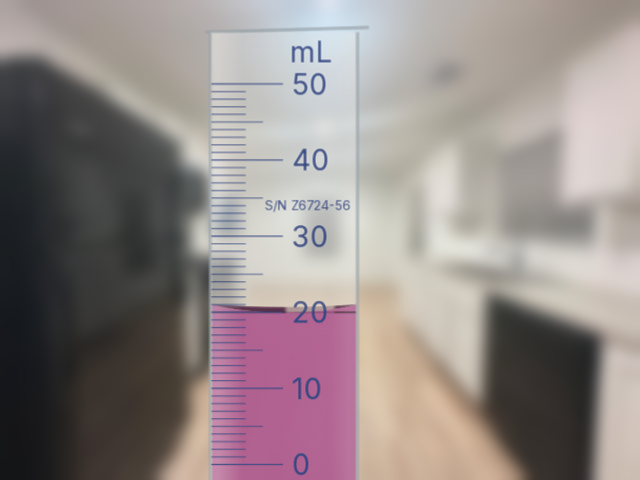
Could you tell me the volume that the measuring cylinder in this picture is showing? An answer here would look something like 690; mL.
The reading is 20; mL
